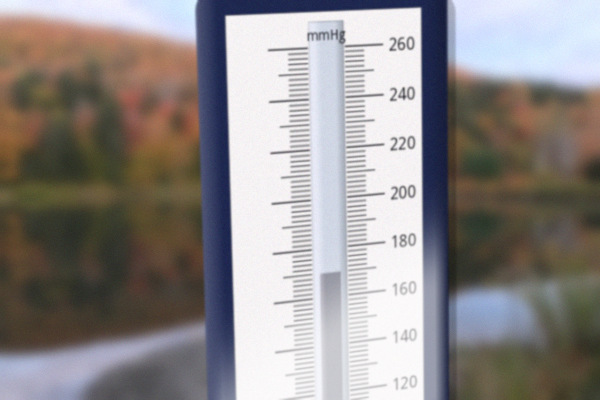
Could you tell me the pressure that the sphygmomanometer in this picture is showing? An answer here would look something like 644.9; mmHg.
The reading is 170; mmHg
